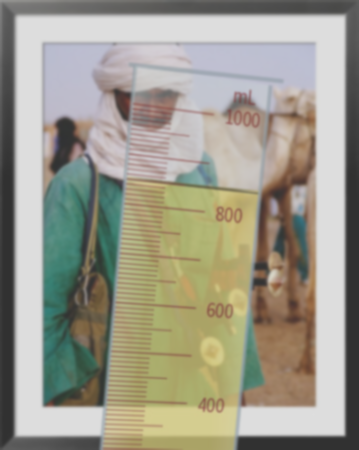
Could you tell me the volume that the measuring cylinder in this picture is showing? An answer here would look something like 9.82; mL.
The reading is 850; mL
